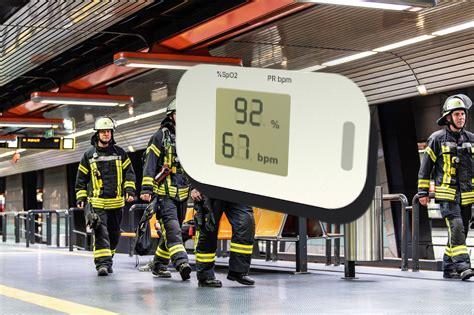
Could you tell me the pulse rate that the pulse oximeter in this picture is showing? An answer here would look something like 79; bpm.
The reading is 67; bpm
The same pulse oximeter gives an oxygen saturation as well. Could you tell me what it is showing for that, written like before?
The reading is 92; %
